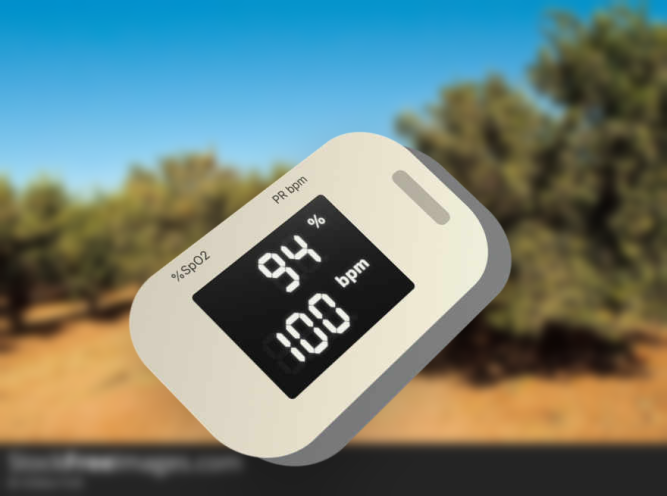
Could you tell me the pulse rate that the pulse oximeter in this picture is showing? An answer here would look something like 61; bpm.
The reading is 100; bpm
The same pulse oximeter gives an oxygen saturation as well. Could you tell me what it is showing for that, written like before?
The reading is 94; %
